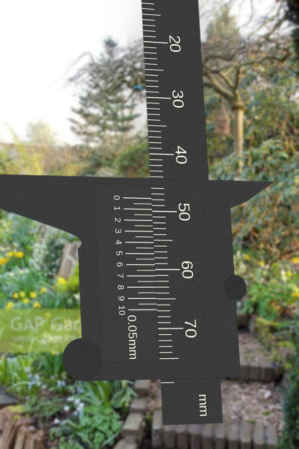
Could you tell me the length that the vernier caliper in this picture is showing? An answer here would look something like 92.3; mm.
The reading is 47.8; mm
